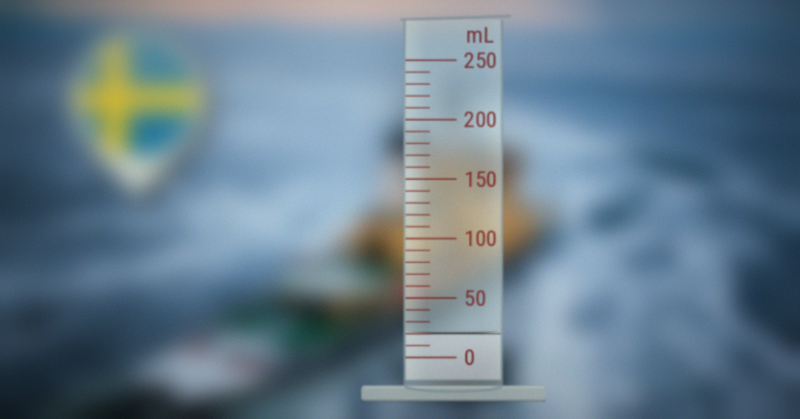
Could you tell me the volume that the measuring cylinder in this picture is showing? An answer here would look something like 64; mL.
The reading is 20; mL
